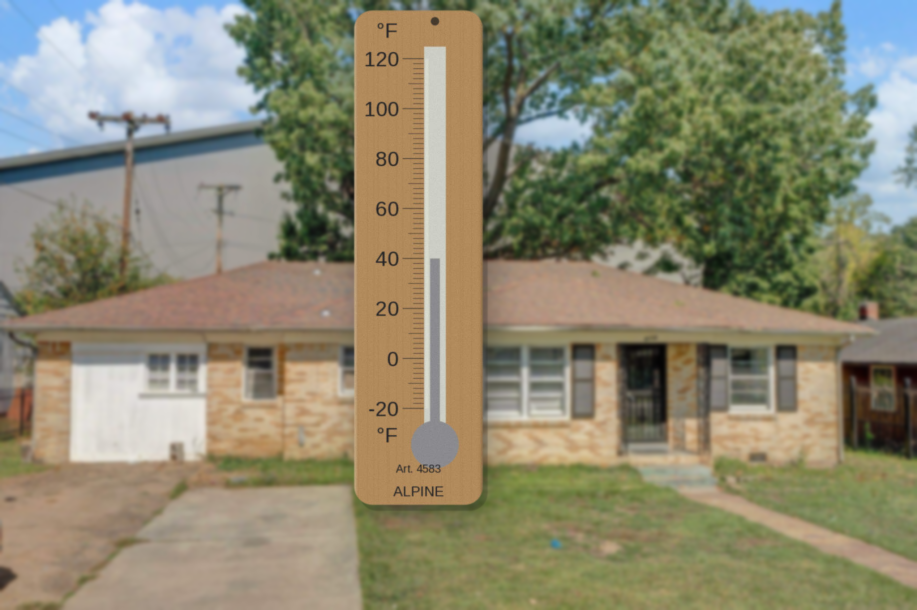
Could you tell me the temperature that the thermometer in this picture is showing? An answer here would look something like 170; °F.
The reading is 40; °F
